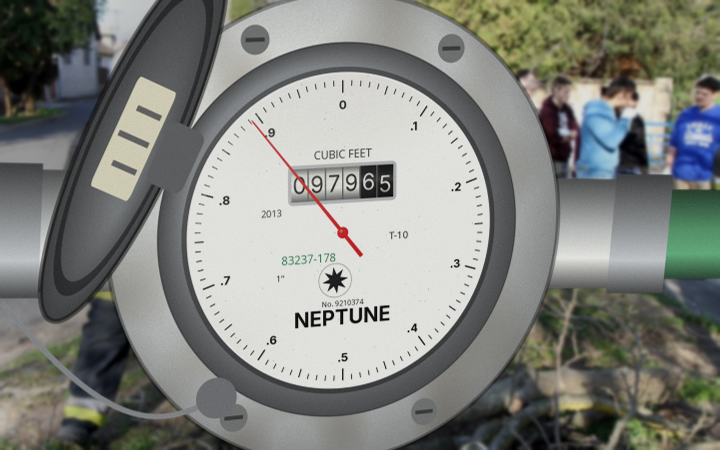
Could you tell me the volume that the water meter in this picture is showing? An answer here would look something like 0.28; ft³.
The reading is 97964.89; ft³
